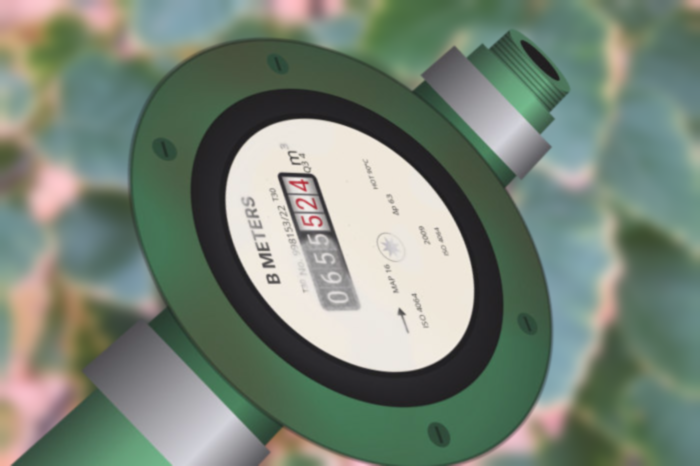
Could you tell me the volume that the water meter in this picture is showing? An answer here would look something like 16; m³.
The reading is 655.524; m³
